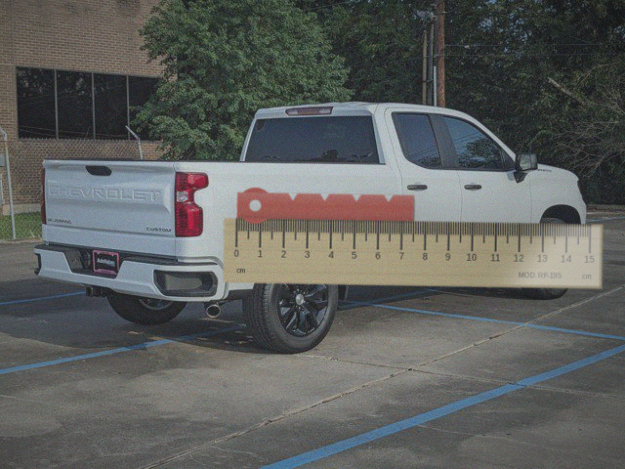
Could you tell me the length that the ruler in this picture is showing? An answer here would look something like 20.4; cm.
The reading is 7.5; cm
